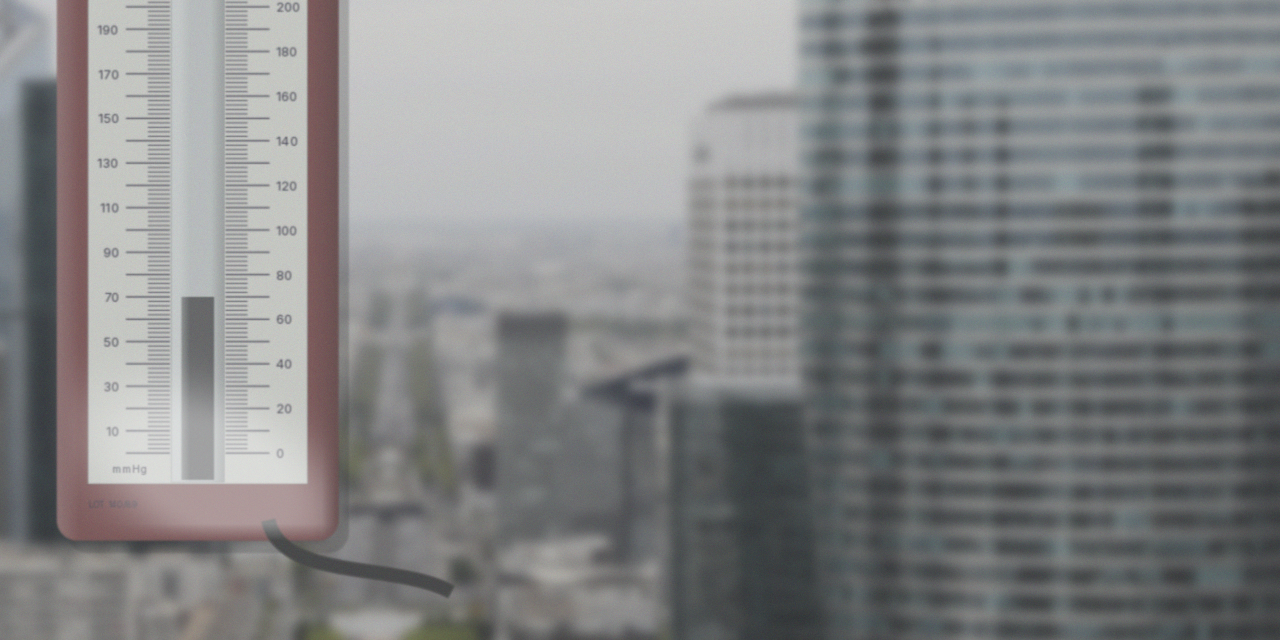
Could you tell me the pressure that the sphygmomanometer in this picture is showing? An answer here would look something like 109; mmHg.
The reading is 70; mmHg
